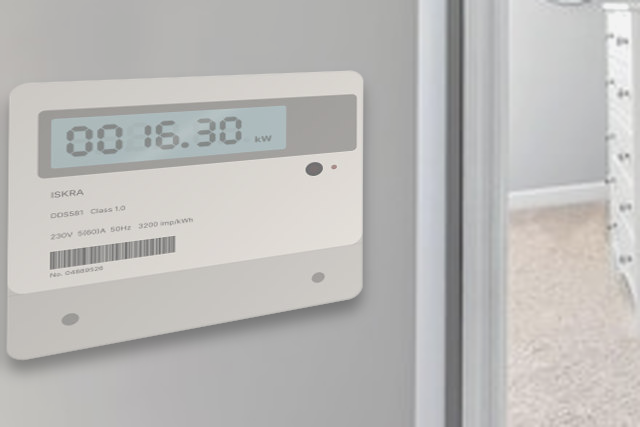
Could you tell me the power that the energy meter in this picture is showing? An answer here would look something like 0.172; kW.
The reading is 16.30; kW
